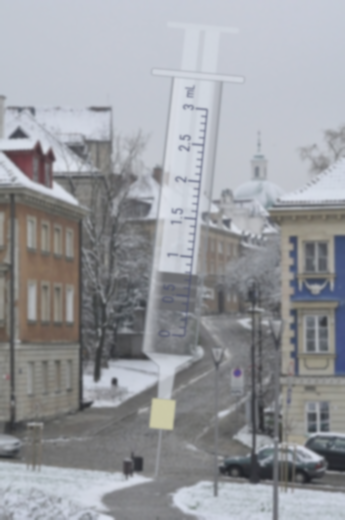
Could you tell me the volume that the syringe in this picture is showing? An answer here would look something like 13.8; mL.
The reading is 0.3; mL
